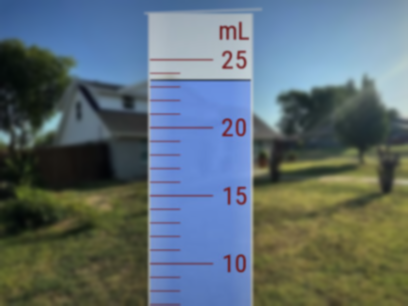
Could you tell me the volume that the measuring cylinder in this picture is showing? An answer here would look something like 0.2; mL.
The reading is 23.5; mL
